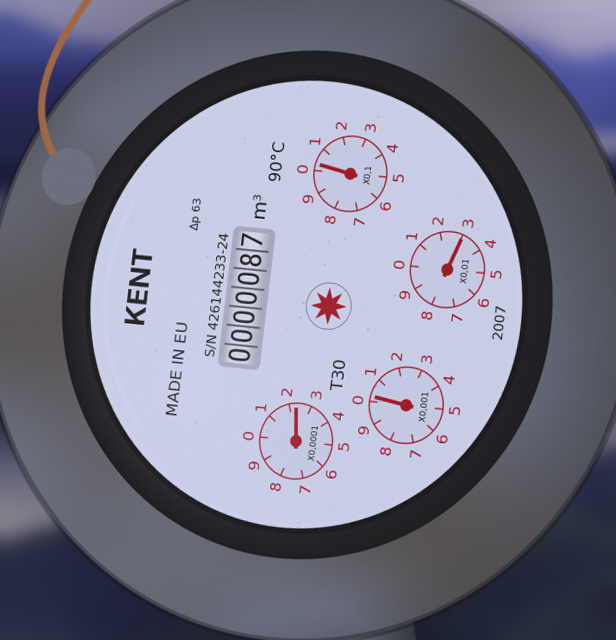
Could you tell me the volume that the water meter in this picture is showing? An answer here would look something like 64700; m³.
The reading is 87.0302; m³
